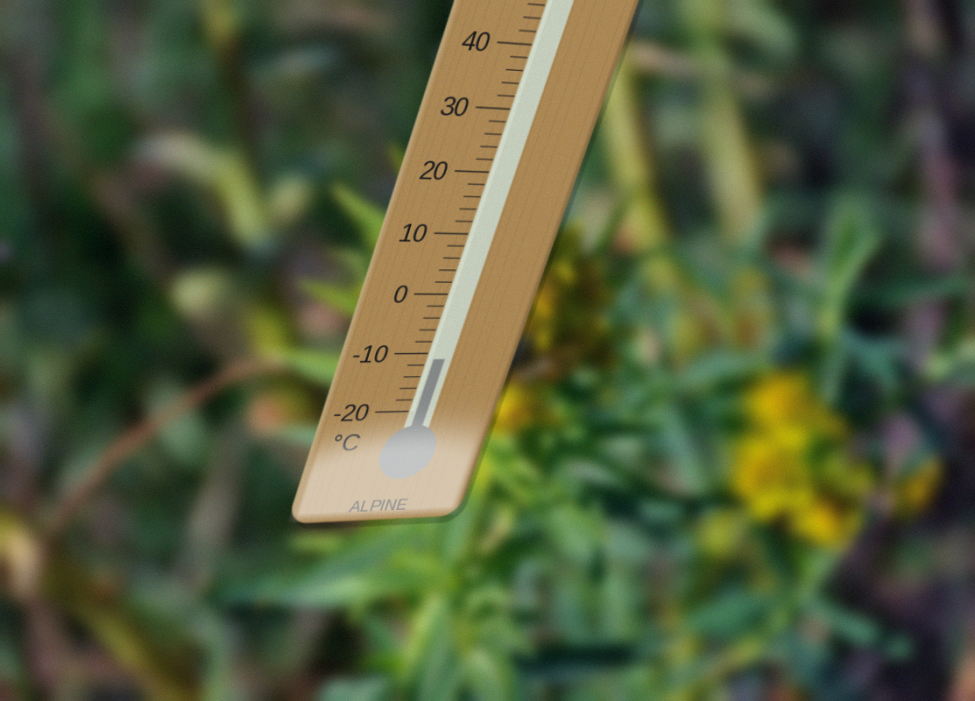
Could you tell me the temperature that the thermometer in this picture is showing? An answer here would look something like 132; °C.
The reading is -11; °C
